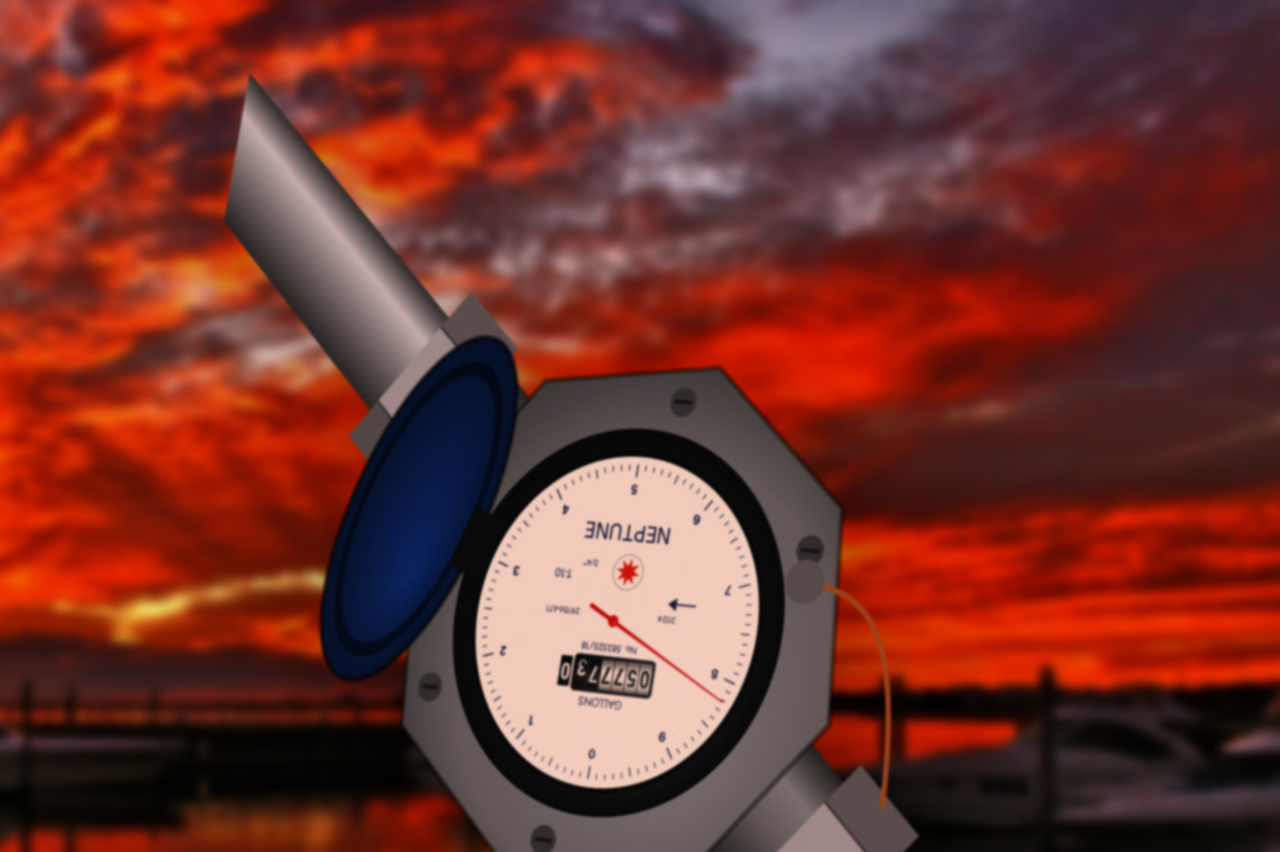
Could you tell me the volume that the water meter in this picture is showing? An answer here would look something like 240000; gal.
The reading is 577728.2; gal
